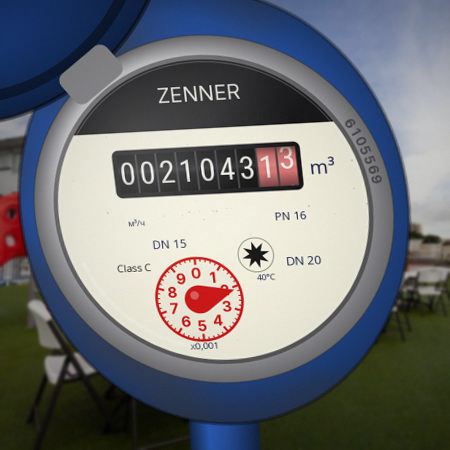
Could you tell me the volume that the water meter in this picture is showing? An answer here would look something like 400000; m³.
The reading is 21043.132; m³
